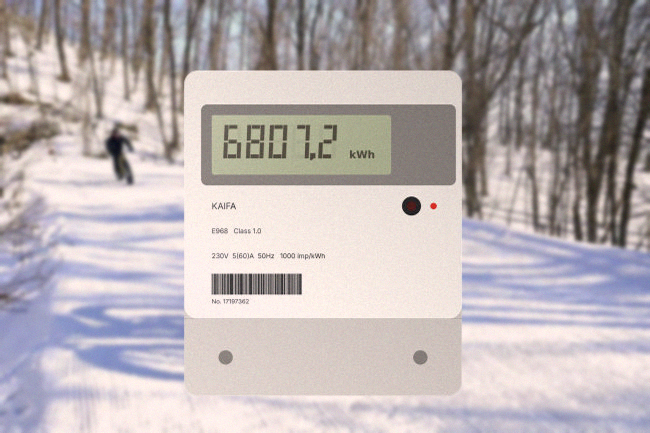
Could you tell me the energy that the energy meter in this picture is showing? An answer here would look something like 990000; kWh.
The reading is 6807.2; kWh
